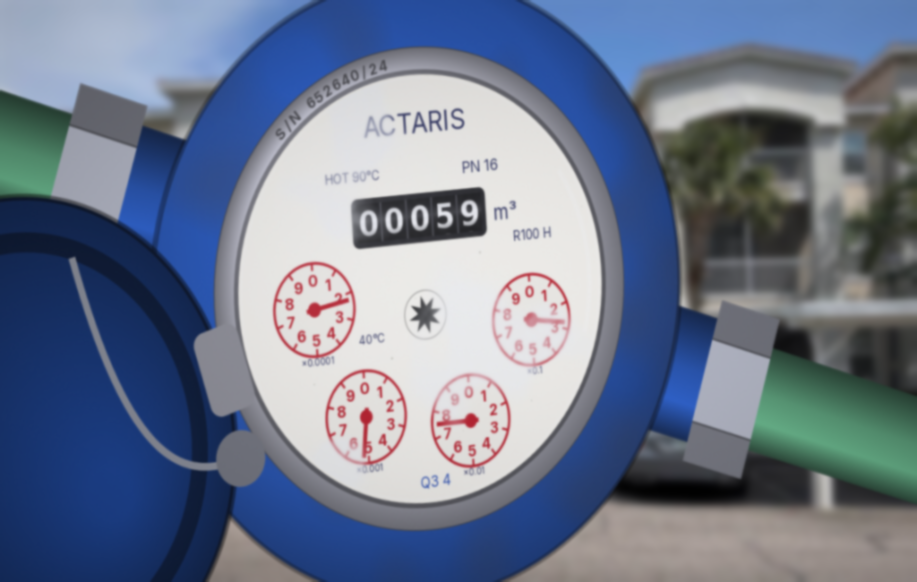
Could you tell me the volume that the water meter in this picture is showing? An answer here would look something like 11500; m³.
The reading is 59.2752; m³
